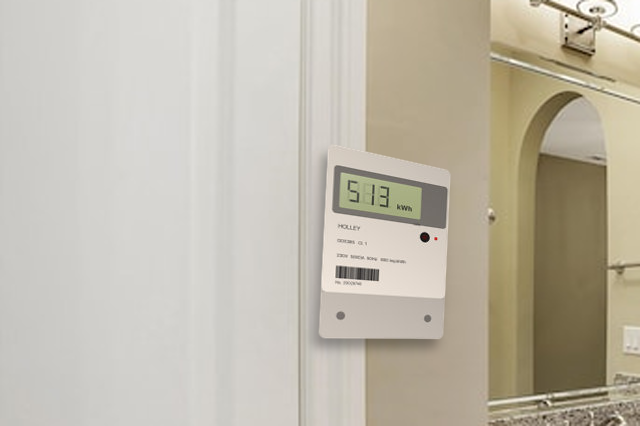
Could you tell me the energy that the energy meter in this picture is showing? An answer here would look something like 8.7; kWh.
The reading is 513; kWh
